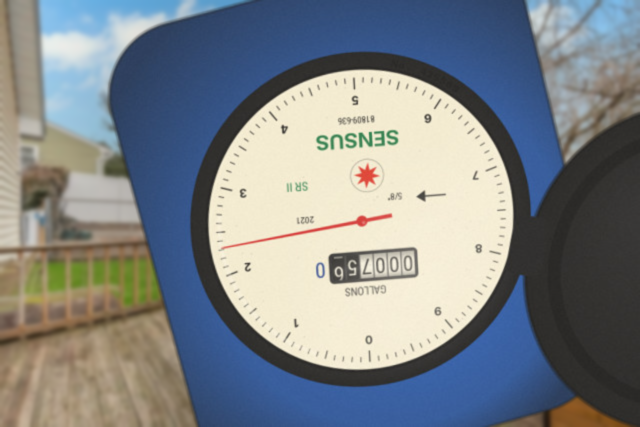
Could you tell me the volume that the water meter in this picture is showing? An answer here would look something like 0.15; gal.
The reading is 7562.3; gal
